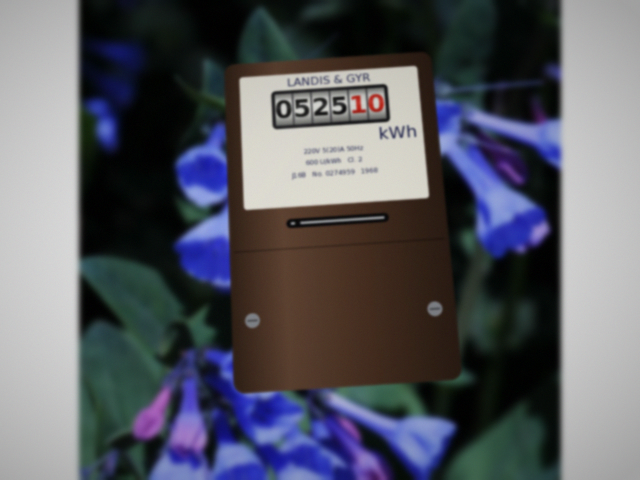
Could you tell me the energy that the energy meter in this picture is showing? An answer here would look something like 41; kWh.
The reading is 525.10; kWh
